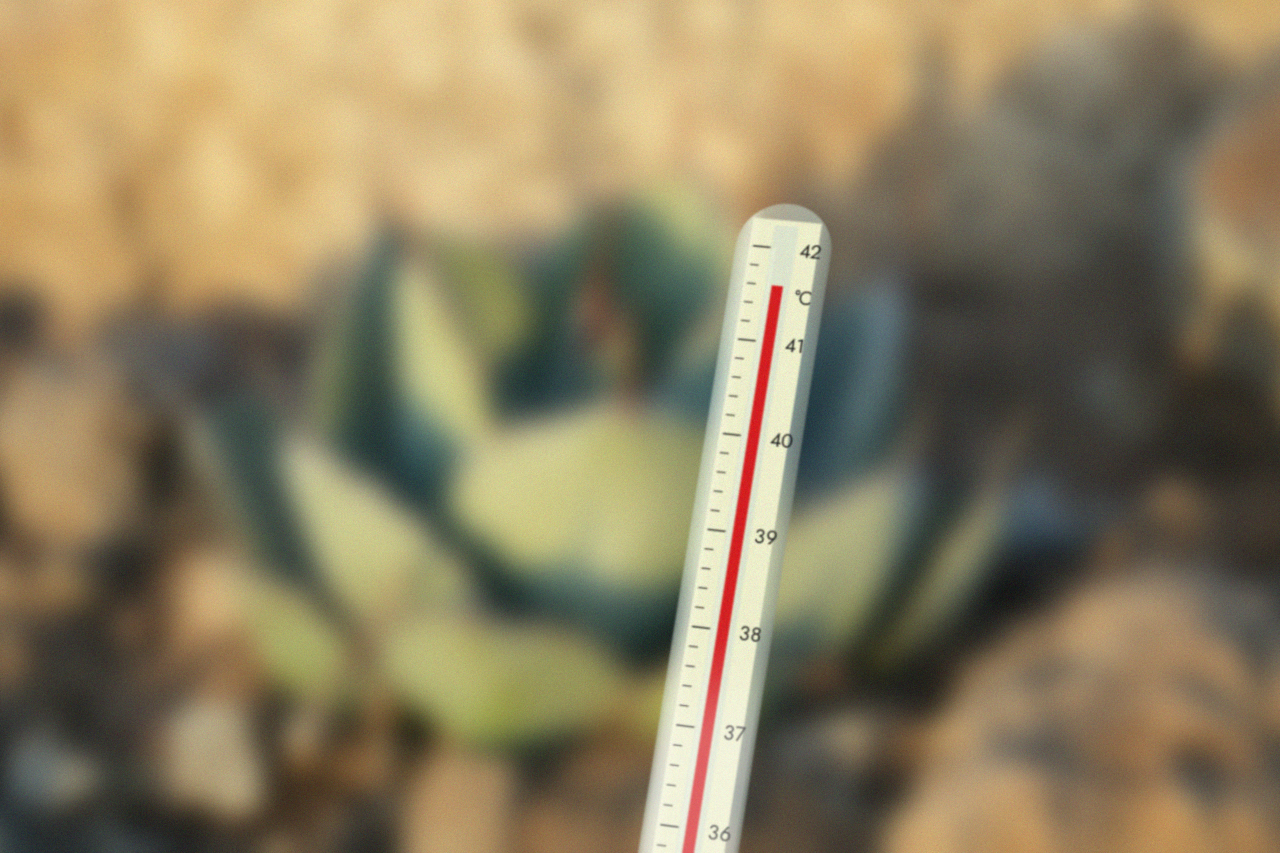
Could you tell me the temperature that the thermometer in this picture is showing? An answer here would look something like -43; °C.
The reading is 41.6; °C
